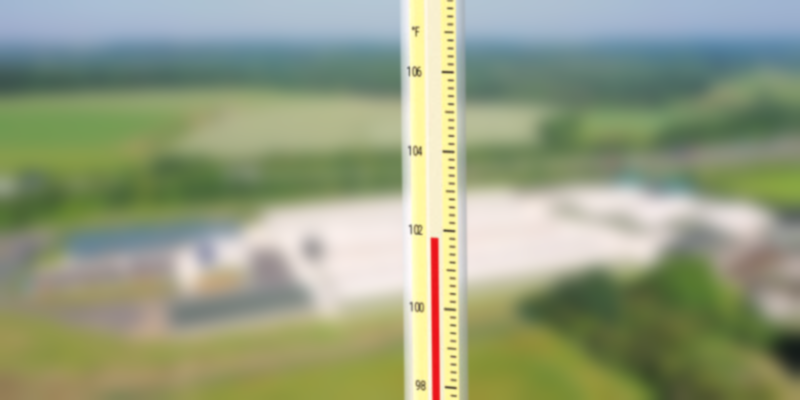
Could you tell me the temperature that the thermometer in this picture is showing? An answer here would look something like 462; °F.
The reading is 101.8; °F
